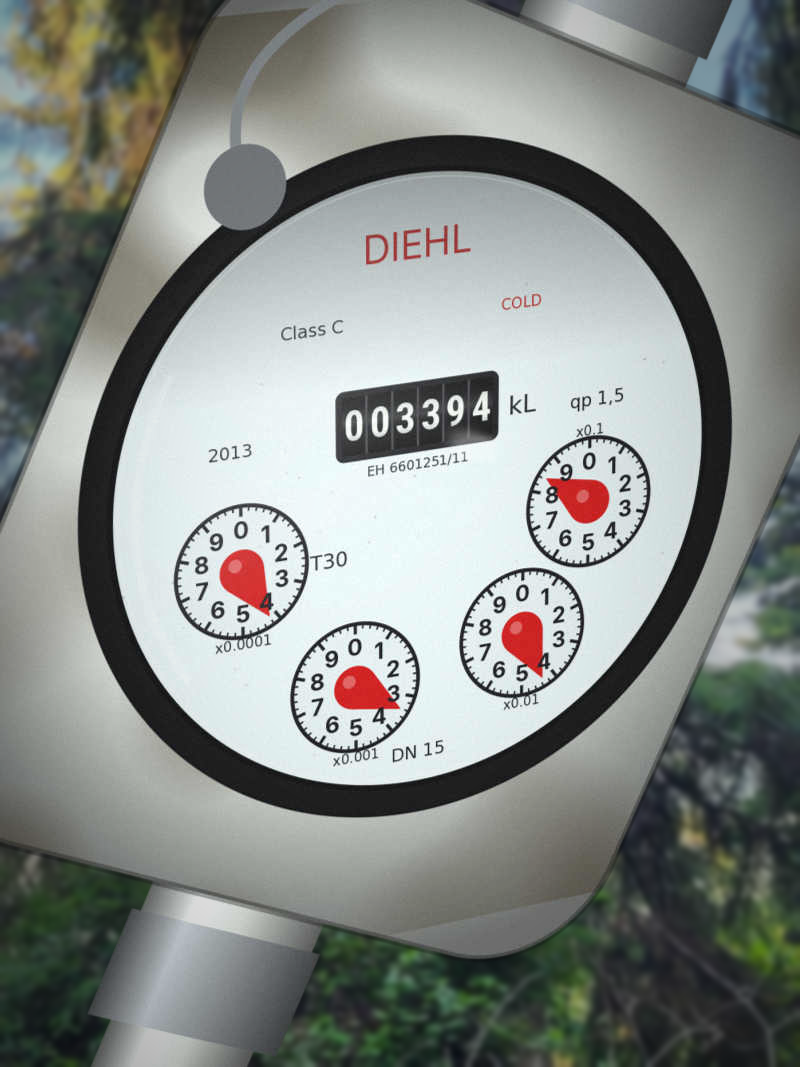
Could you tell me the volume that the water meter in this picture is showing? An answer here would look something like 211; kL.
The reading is 3394.8434; kL
